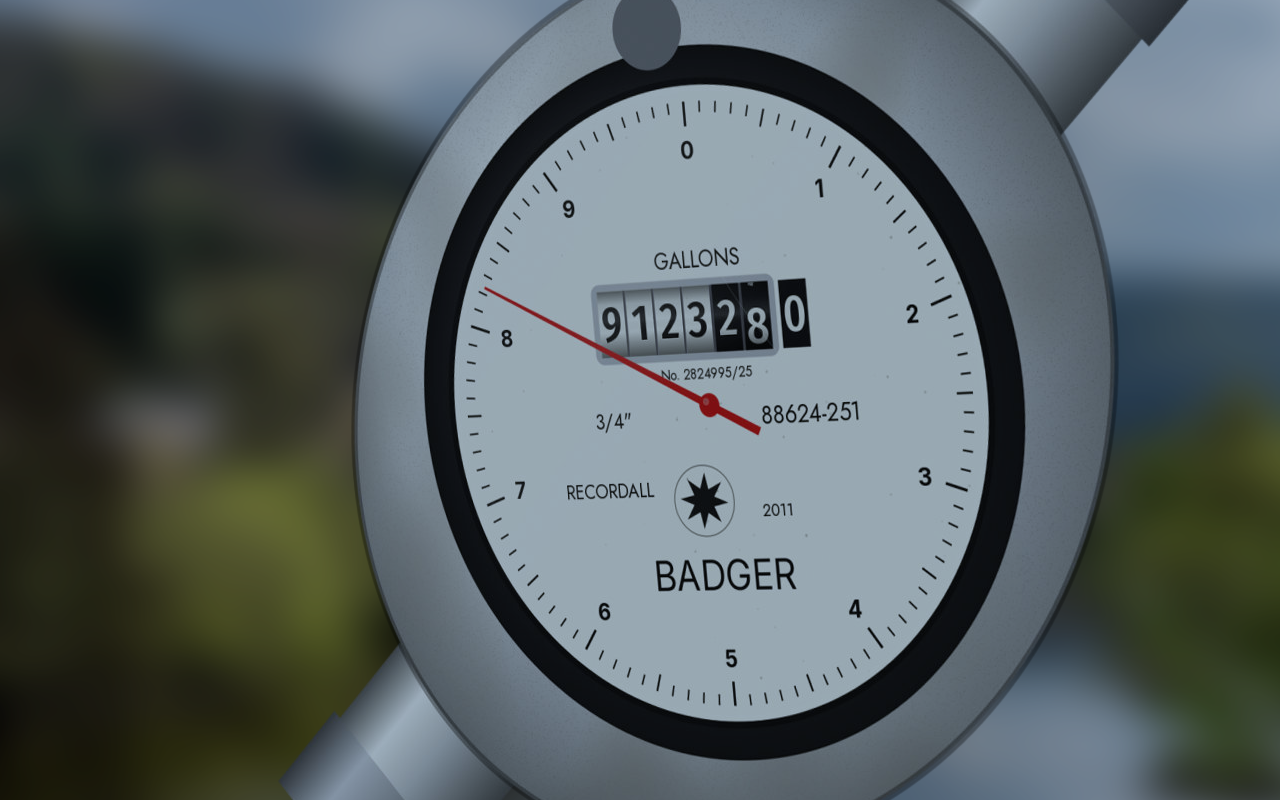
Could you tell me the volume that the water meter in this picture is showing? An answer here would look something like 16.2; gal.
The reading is 9123278.2; gal
